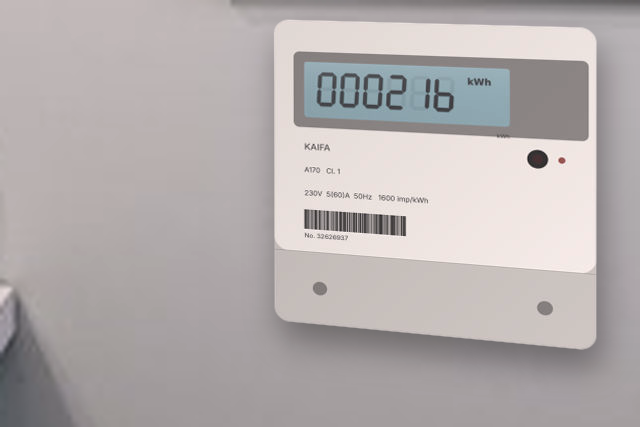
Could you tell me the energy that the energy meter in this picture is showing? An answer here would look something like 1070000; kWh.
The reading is 216; kWh
